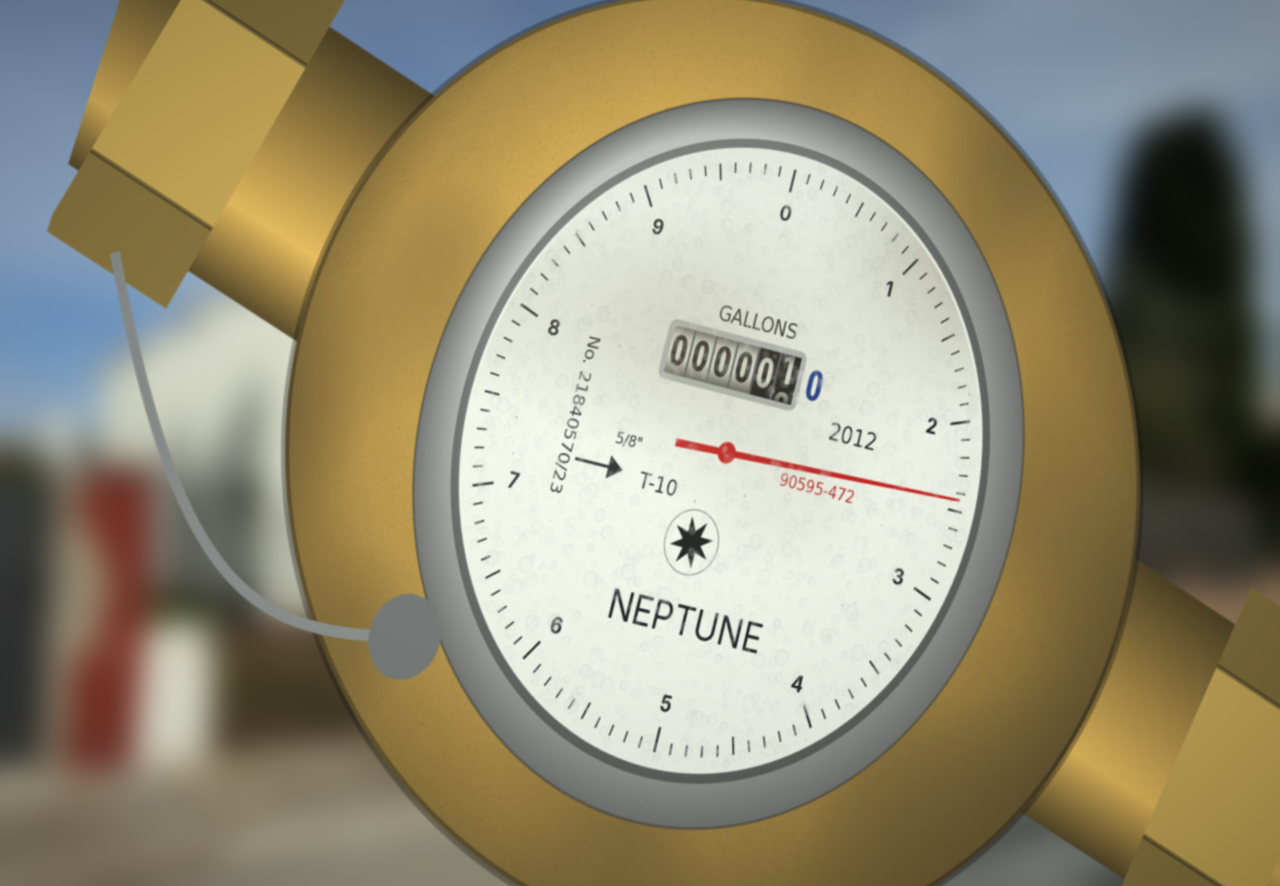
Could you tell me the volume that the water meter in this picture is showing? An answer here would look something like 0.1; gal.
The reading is 12.4; gal
